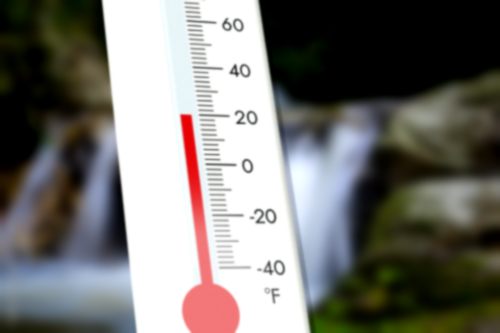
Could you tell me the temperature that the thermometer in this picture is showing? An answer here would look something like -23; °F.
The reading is 20; °F
